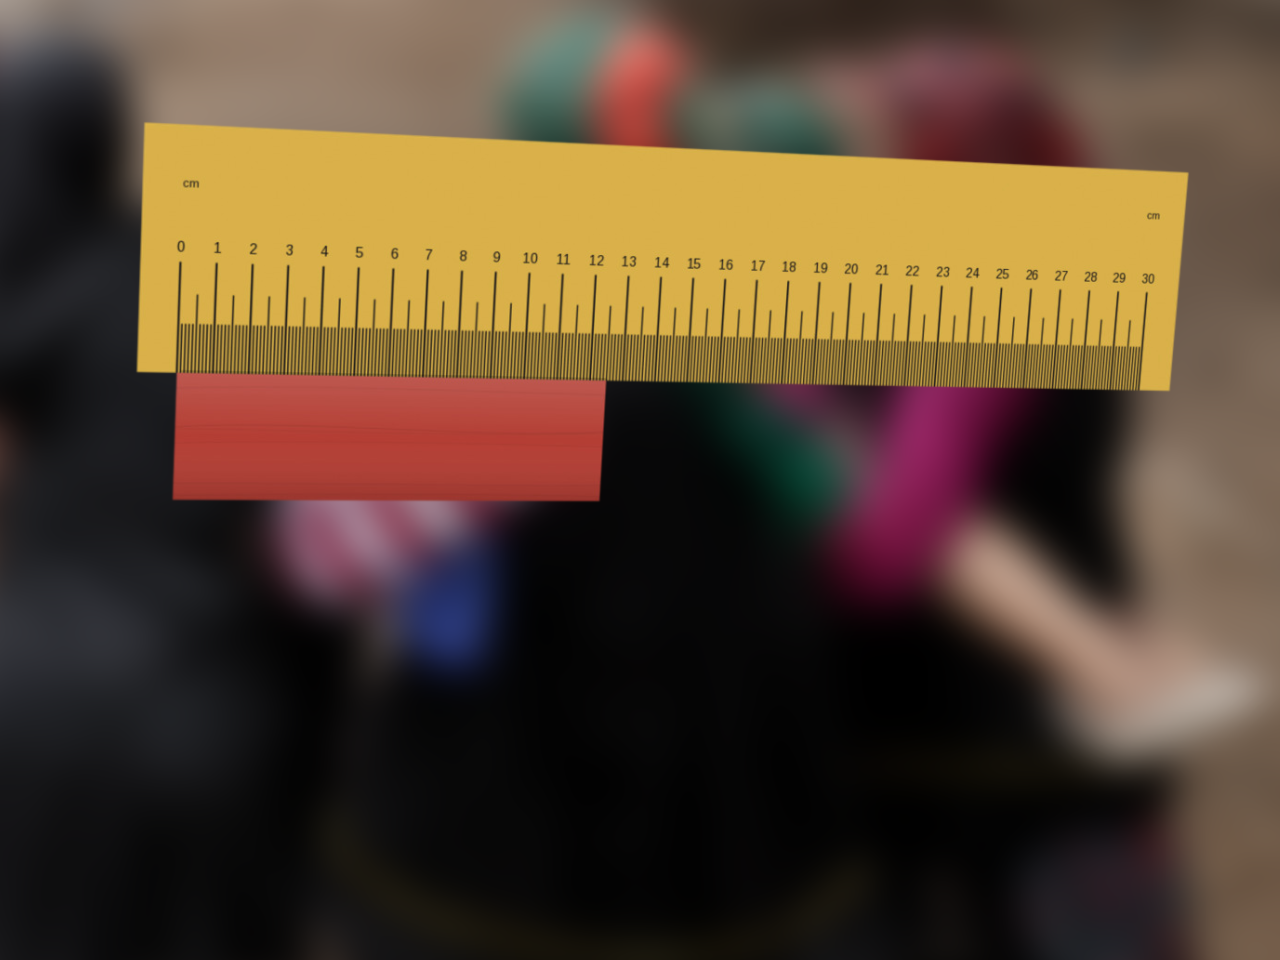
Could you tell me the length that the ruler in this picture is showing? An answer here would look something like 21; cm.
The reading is 12.5; cm
